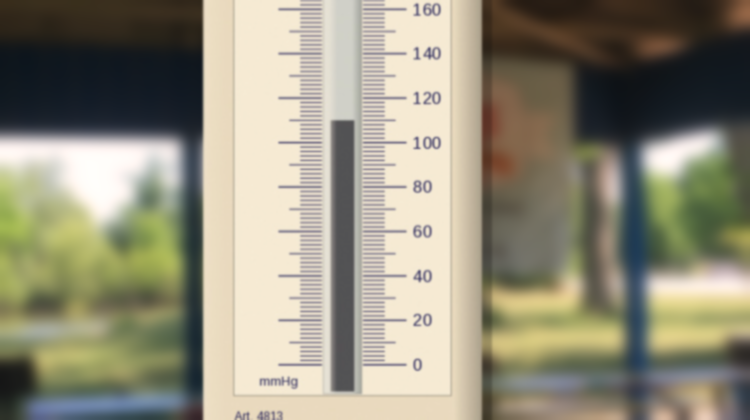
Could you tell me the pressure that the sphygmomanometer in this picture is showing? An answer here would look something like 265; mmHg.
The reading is 110; mmHg
